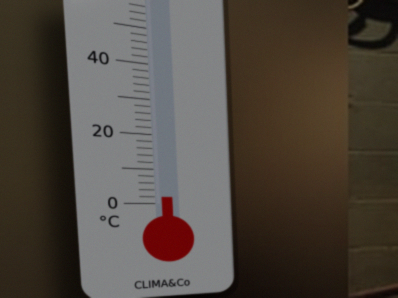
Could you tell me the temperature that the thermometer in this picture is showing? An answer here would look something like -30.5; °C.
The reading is 2; °C
